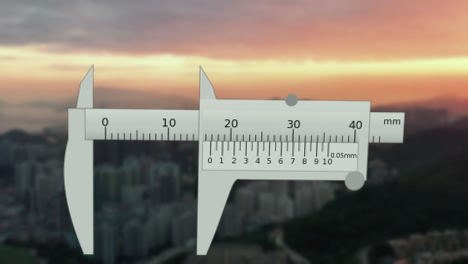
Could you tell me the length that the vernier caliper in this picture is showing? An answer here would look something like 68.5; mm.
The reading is 16.8; mm
